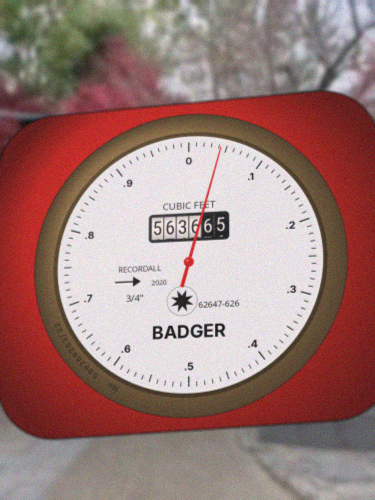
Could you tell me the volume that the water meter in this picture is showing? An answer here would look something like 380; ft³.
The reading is 563665.04; ft³
